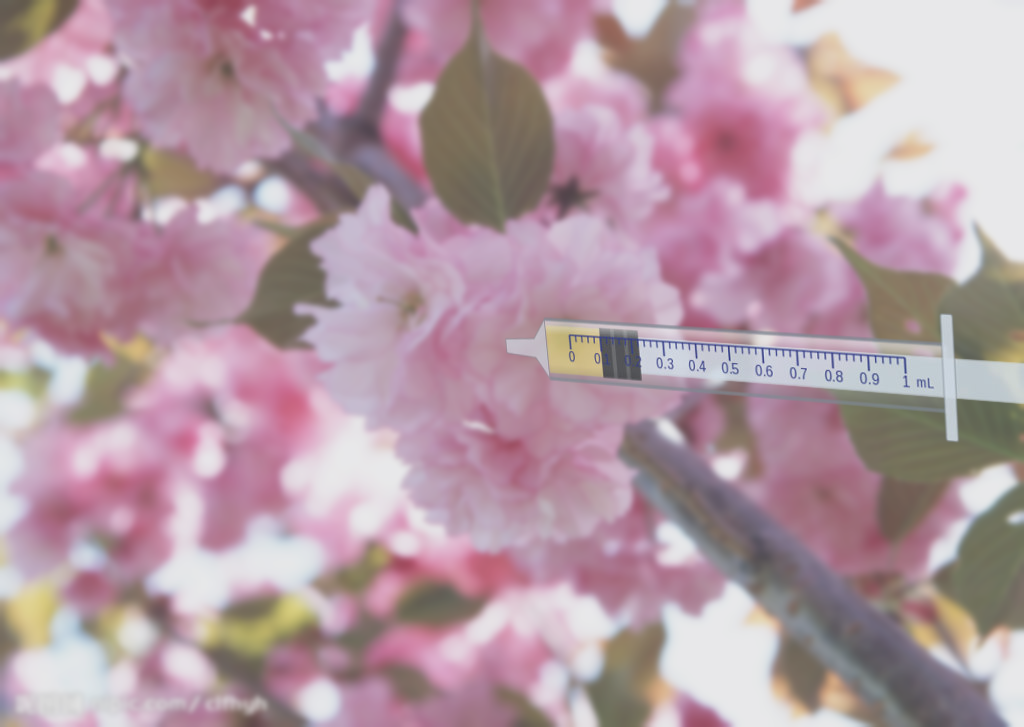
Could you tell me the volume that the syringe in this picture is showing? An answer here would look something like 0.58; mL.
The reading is 0.1; mL
